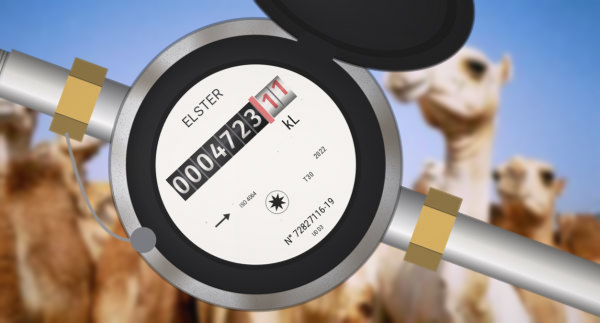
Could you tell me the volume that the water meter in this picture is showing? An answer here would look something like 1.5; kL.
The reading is 4723.11; kL
